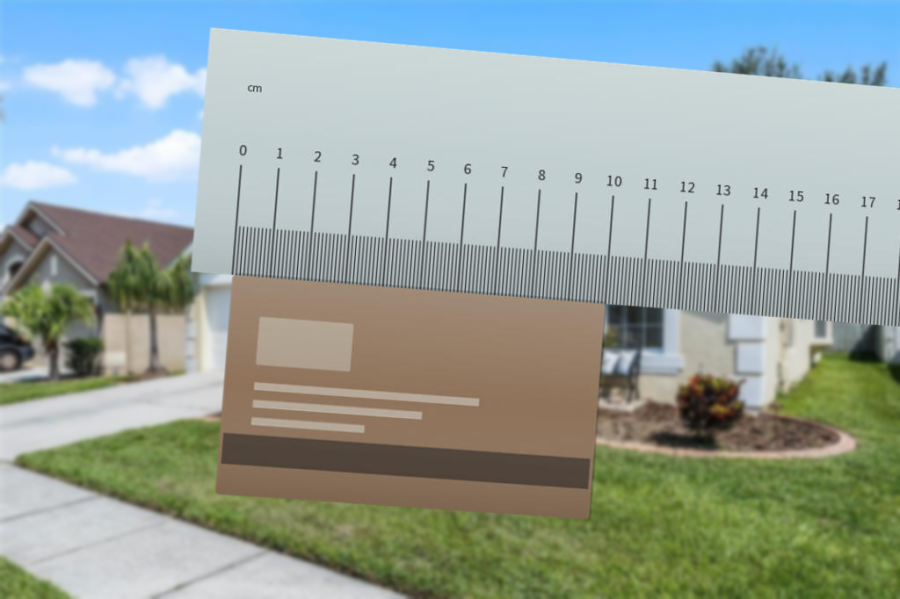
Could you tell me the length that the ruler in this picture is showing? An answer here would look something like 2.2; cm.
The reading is 10; cm
